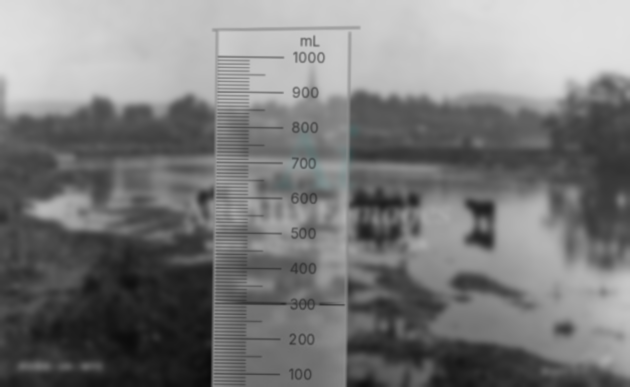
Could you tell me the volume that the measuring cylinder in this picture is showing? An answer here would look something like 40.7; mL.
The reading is 300; mL
